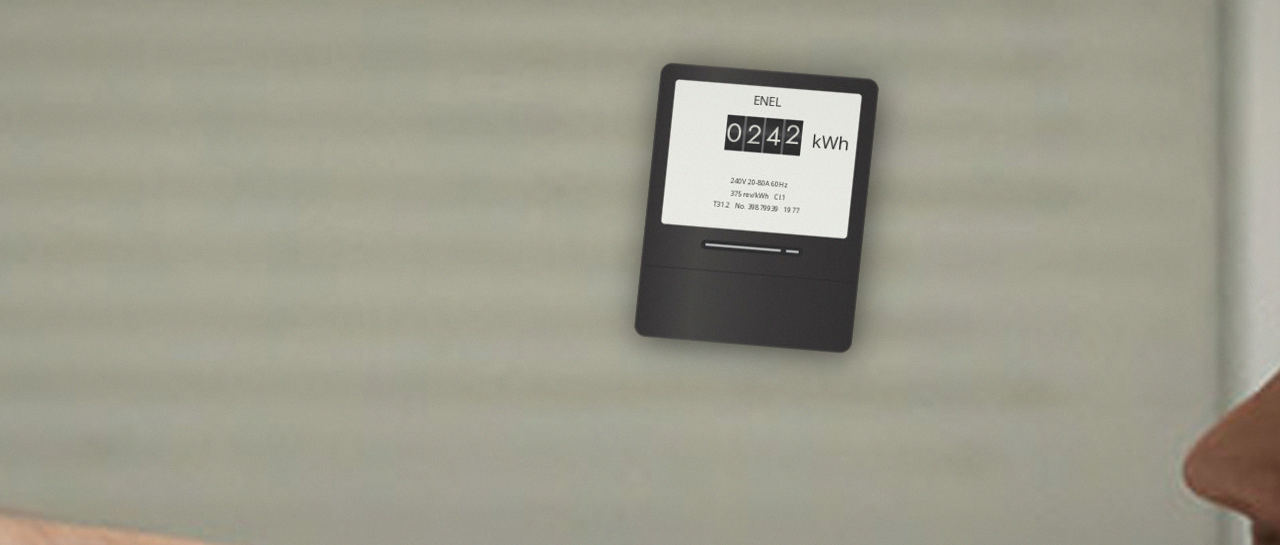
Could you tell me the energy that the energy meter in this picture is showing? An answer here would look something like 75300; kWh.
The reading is 242; kWh
